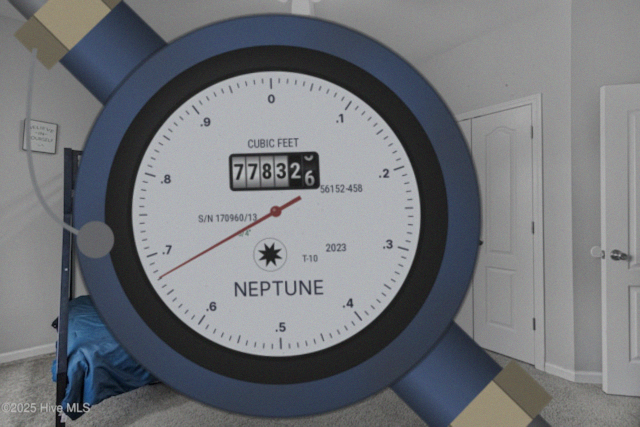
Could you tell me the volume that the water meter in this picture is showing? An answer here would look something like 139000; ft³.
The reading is 778325.67; ft³
